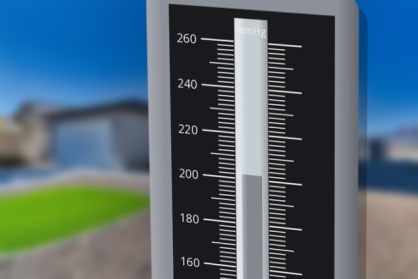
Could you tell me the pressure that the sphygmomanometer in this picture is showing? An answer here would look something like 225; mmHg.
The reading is 202; mmHg
